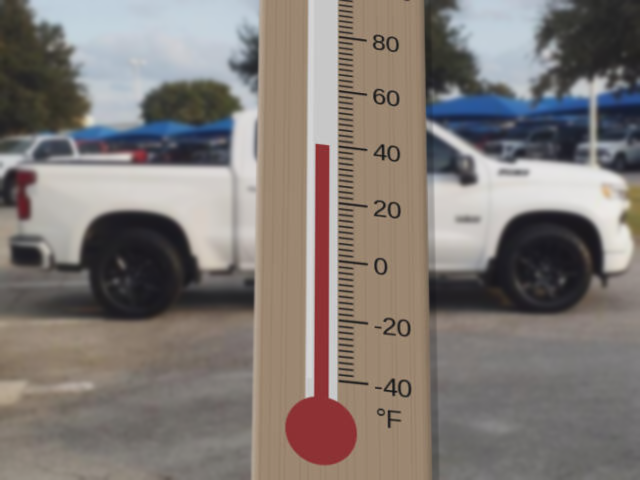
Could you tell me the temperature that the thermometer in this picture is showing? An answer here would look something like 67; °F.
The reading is 40; °F
